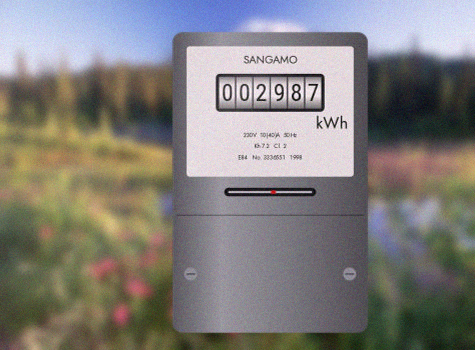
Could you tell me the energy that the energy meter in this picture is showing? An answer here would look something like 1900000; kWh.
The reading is 2987; kWh
